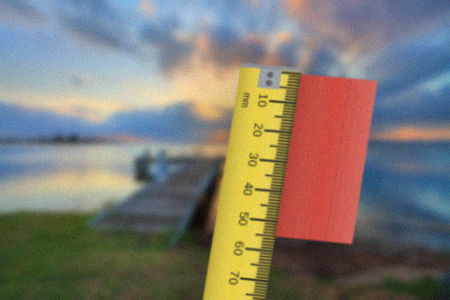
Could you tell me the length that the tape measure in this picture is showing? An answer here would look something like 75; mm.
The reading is 55; mm
